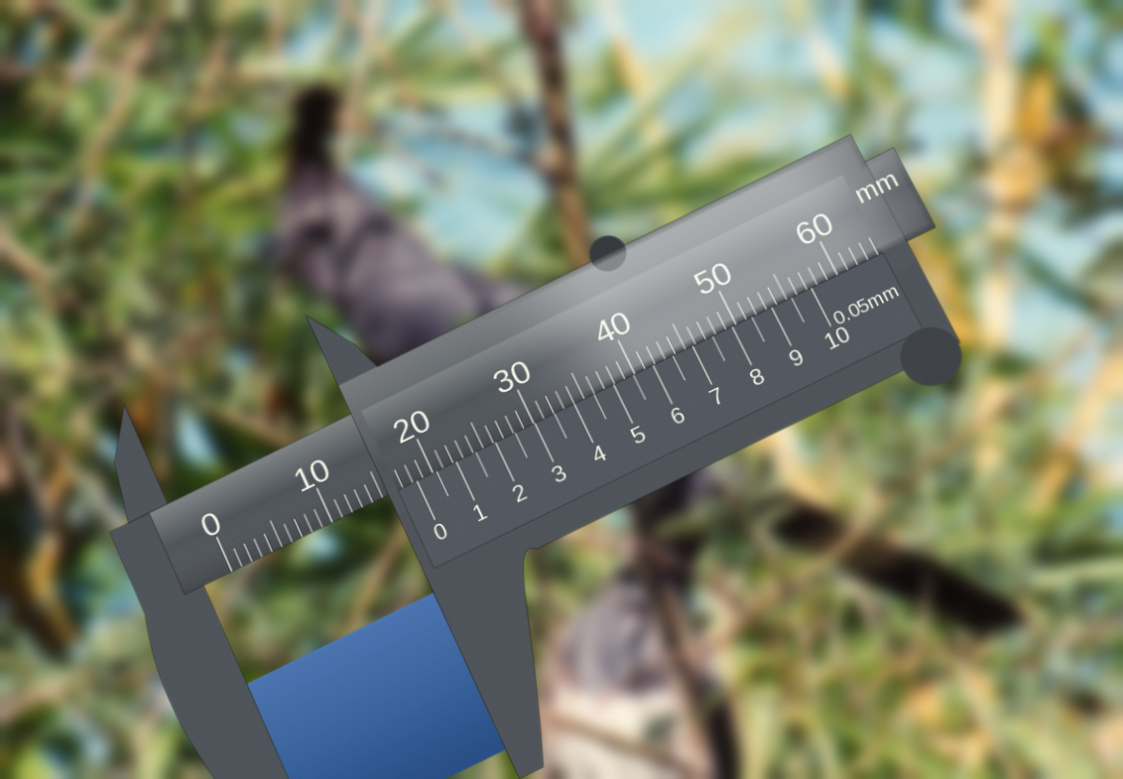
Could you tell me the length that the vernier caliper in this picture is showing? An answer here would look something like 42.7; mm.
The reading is 18.4; mm
